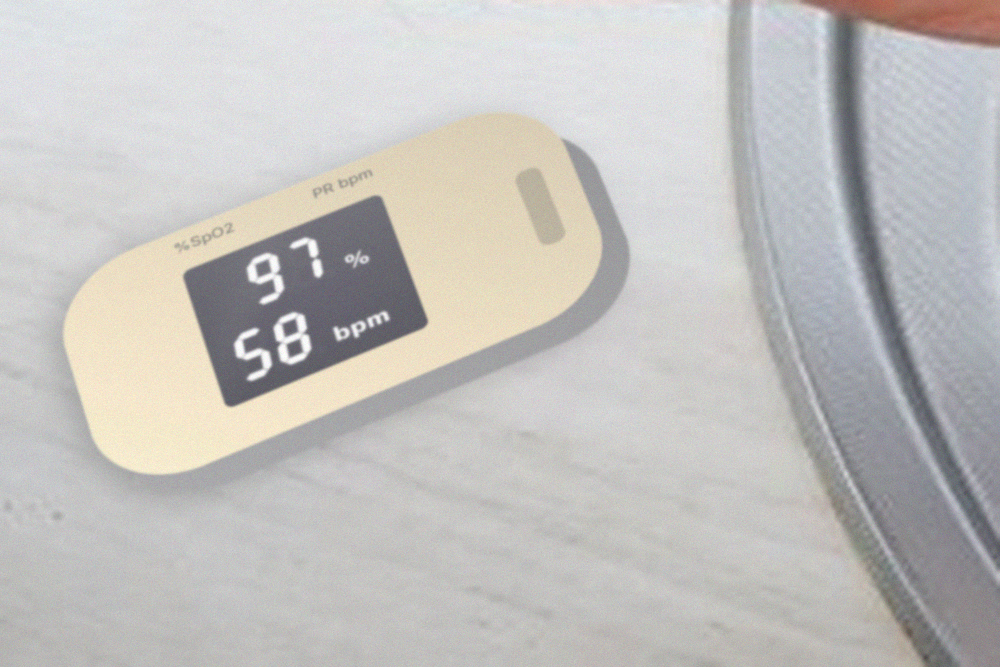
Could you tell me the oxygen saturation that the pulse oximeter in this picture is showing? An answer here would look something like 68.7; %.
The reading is 97; %
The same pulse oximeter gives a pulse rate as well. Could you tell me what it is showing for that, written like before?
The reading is 58; bpm
